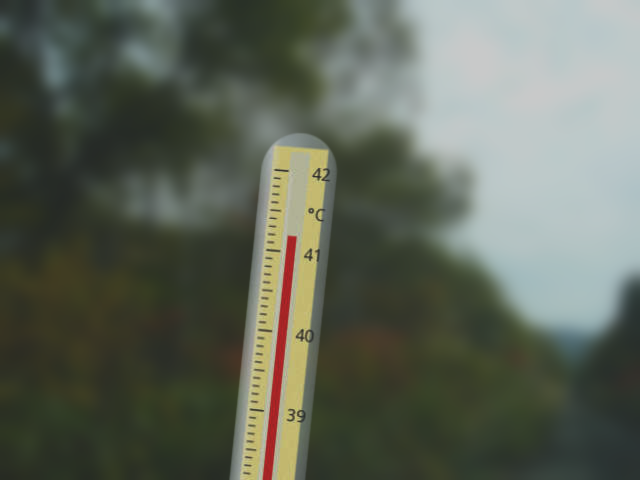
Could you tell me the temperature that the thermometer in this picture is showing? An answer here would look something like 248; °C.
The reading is 41.2; °C
